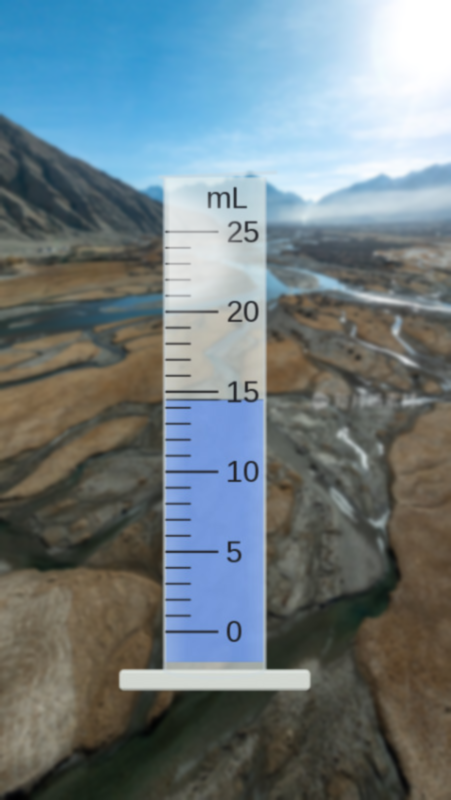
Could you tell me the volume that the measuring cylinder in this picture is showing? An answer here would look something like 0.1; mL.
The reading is 14.5; mL
